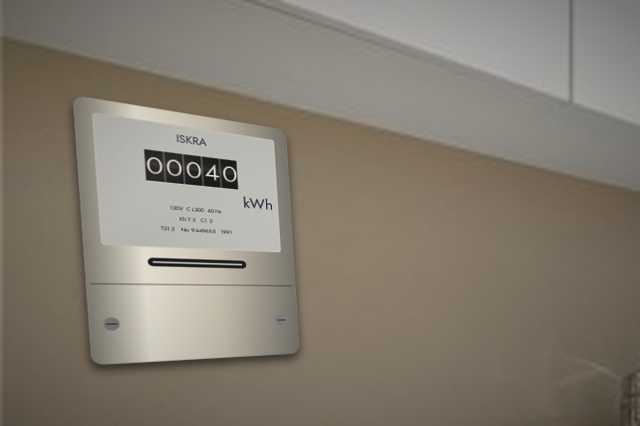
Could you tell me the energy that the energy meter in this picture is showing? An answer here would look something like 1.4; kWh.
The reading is 40; kWh
